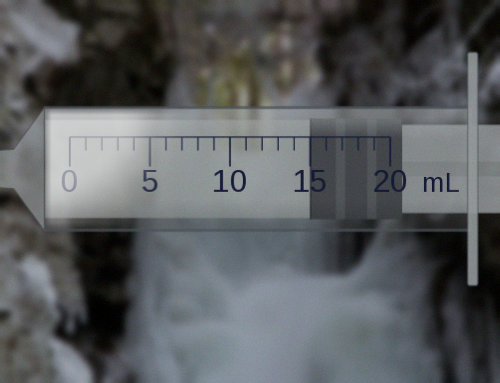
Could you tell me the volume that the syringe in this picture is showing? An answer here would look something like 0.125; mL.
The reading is 15; mL
